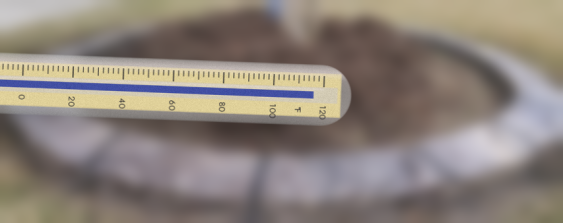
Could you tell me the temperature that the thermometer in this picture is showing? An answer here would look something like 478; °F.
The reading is 116; °F
